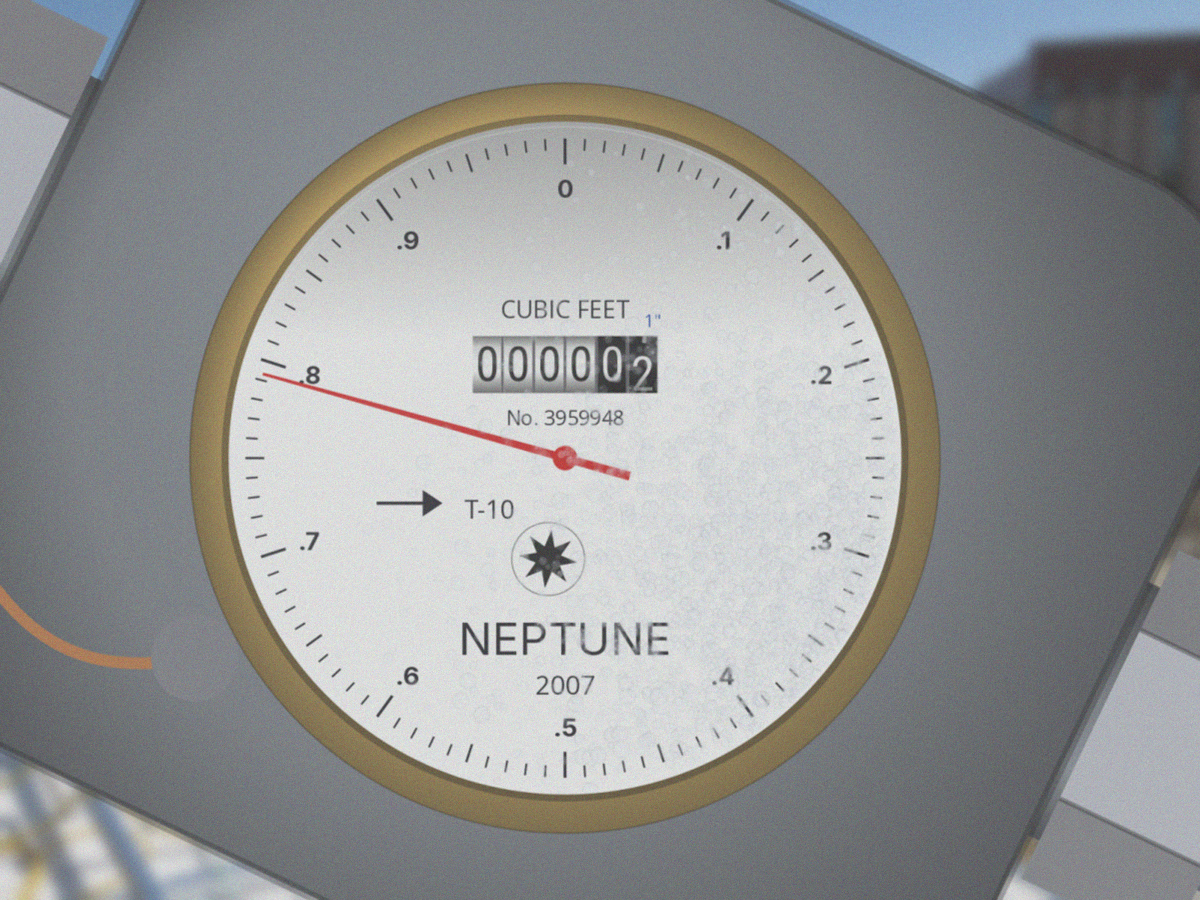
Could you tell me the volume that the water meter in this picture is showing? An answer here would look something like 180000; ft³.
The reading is 1.79; ft³
